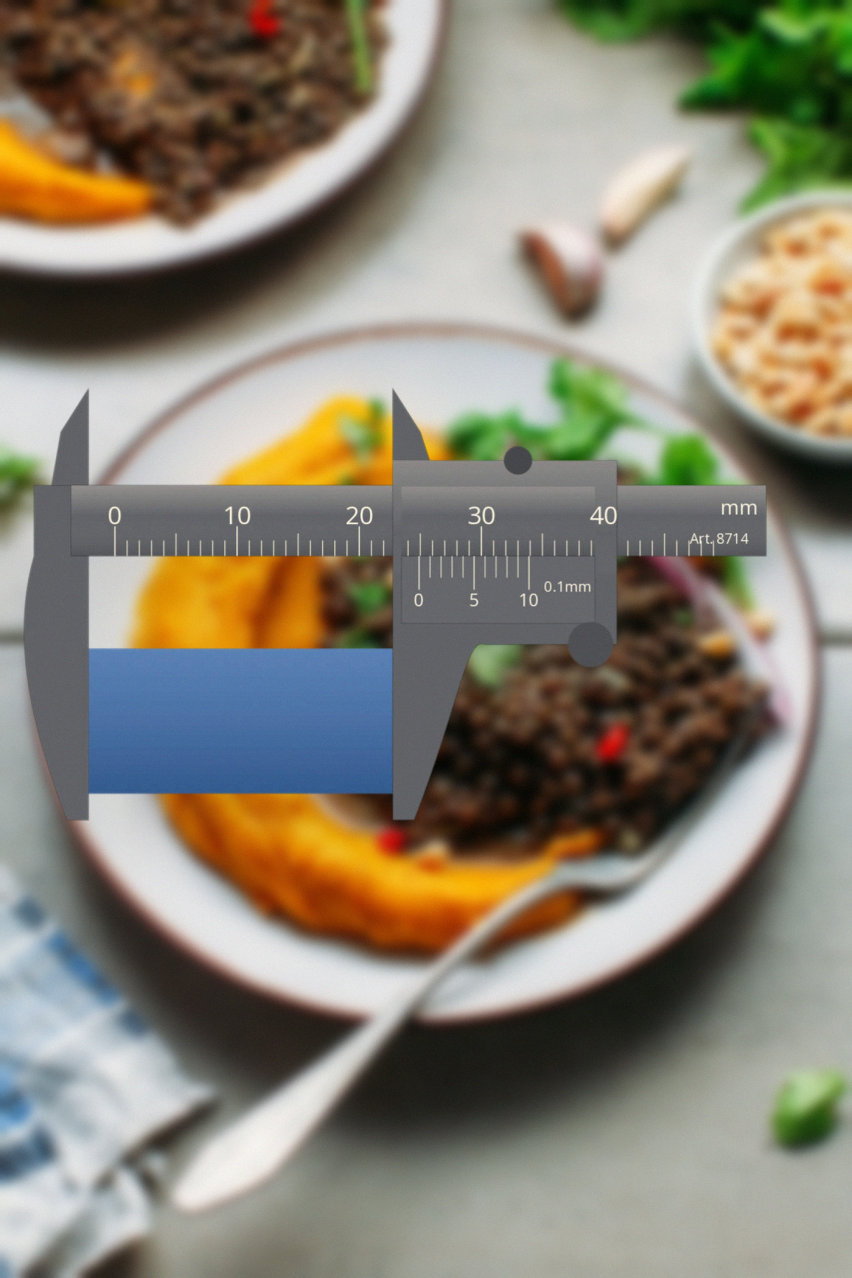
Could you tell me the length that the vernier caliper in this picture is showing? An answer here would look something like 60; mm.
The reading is 24.9; mm
